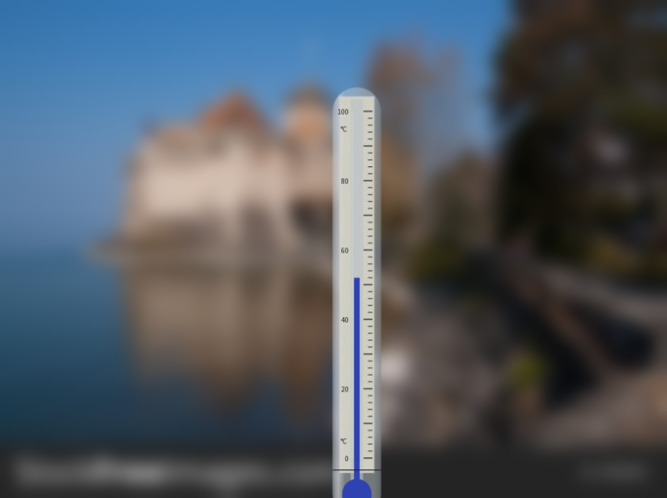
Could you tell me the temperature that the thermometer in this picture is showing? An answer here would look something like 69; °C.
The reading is 52; °C
